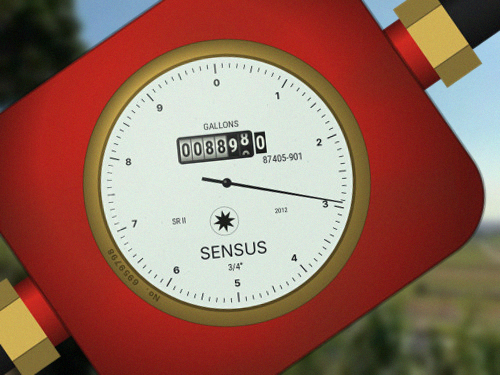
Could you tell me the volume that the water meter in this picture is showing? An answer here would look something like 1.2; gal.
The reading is 88982.9; gal
